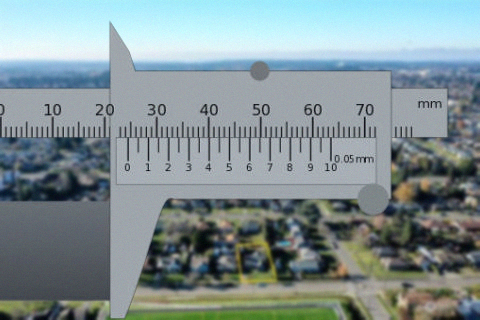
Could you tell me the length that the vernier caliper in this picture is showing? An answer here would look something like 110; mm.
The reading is 24.5; mm
